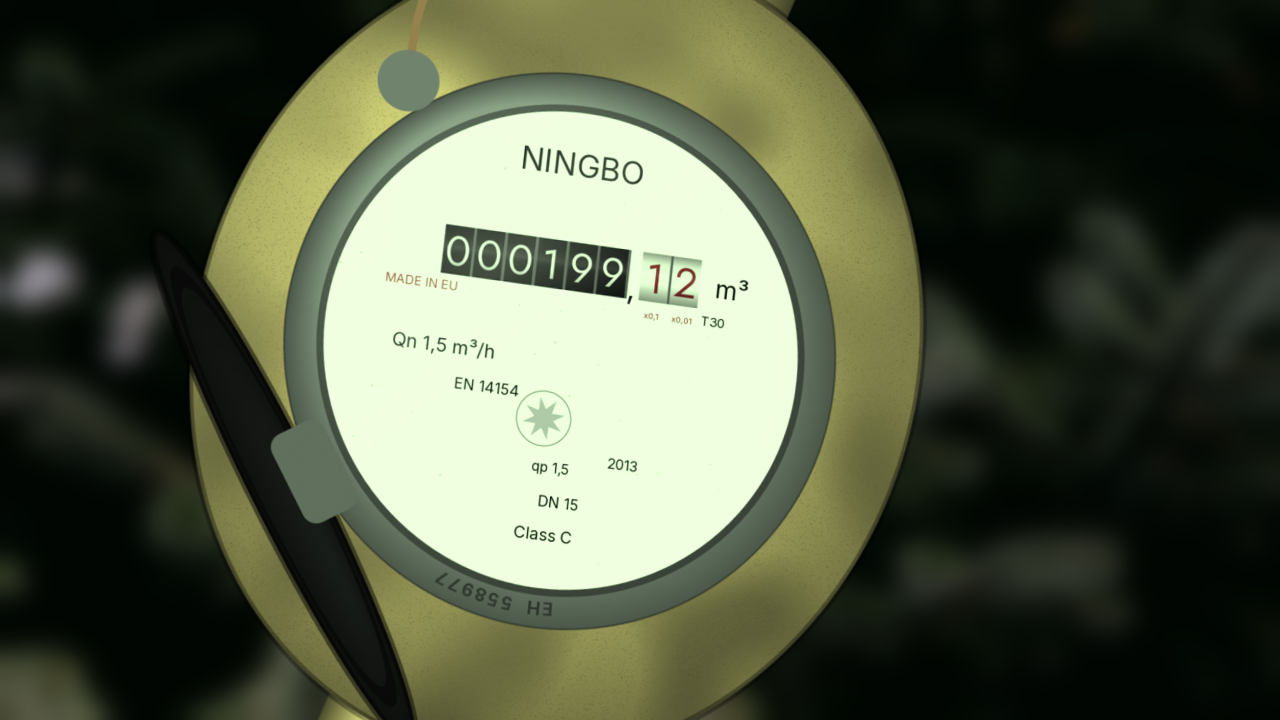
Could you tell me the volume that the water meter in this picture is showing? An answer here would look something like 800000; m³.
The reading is 199.12; m³
